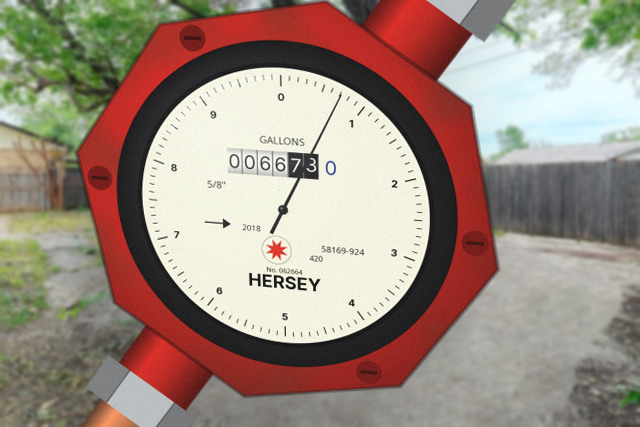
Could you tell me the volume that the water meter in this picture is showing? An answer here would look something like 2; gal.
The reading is 66730.7; gal
